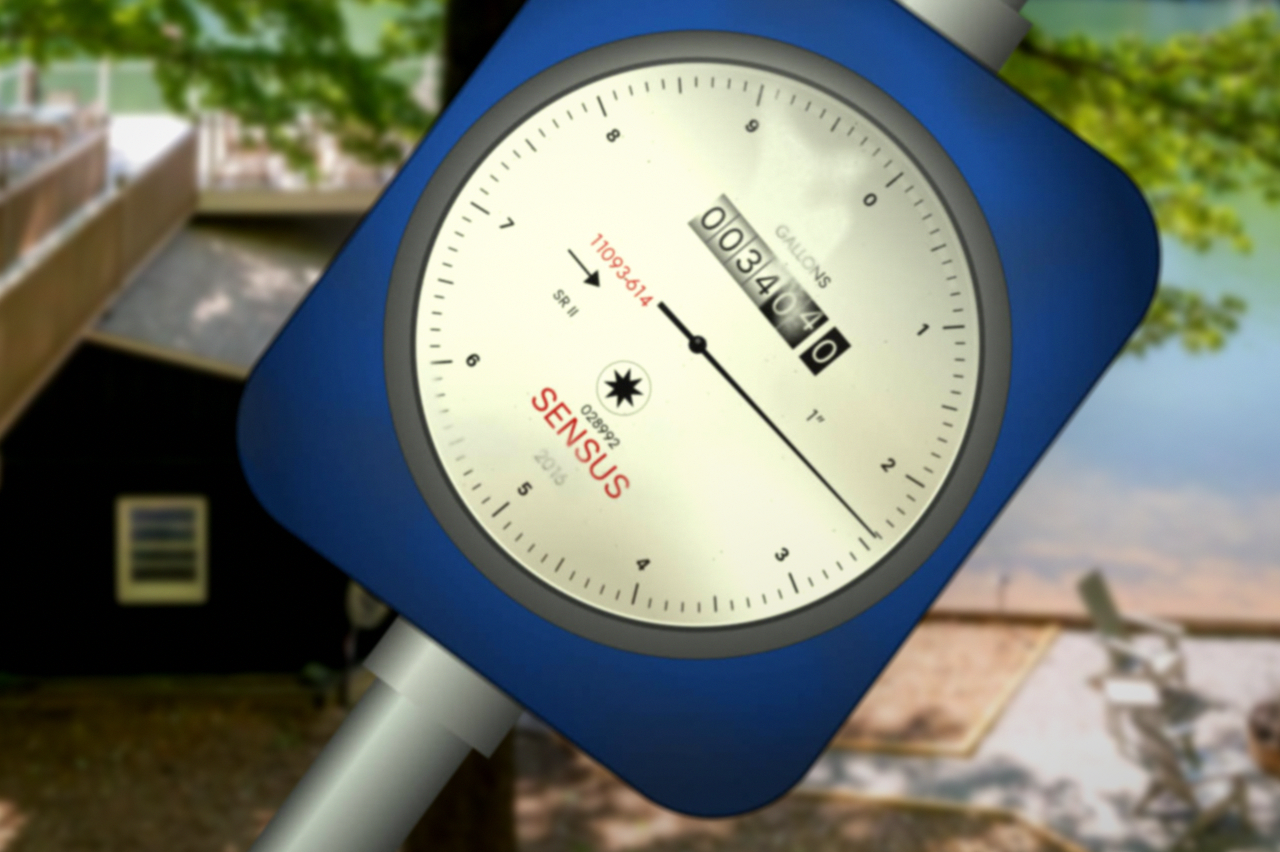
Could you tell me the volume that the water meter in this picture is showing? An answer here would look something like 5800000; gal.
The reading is 34042.4; gal
